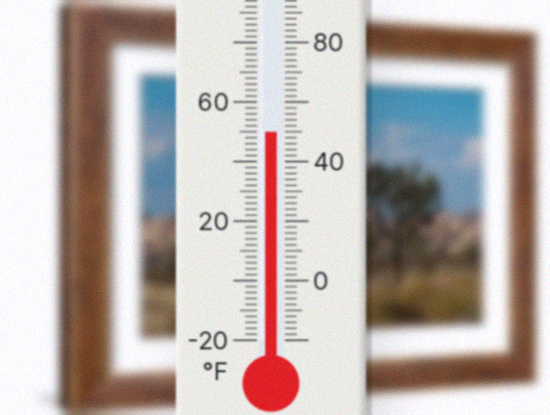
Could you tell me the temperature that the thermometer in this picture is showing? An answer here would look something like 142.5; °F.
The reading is 50; °F
